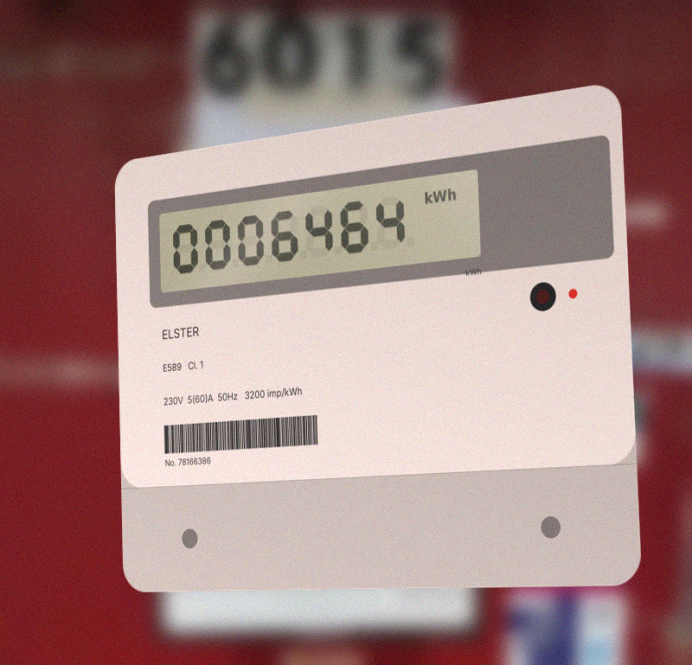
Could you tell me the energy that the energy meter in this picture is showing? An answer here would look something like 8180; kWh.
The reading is 6464; kWh
